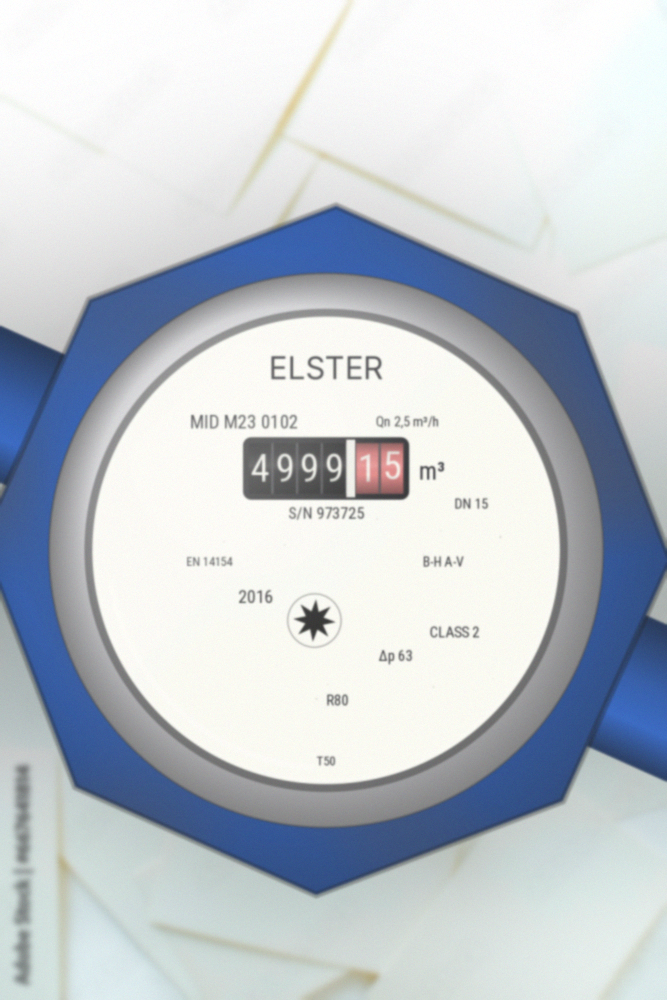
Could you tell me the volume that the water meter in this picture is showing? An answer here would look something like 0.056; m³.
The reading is 4999.15; m³
